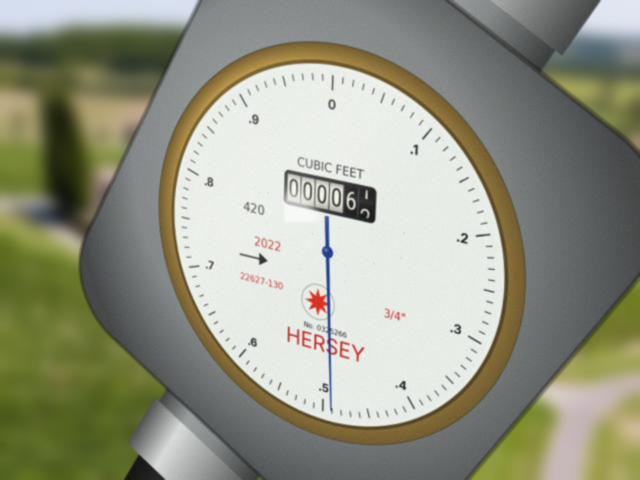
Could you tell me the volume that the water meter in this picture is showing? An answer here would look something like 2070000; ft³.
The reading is 61.49; ft³
